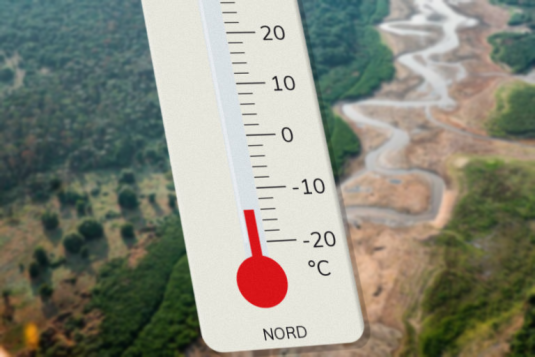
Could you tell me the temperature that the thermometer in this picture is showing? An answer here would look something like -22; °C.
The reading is -14; °C
